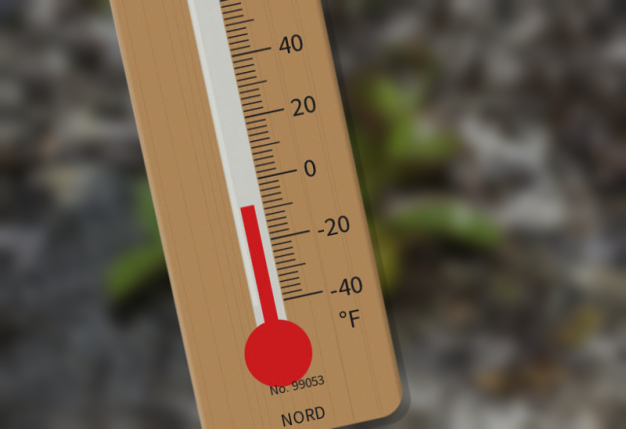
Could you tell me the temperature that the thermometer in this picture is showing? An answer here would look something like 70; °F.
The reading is -8; °F
